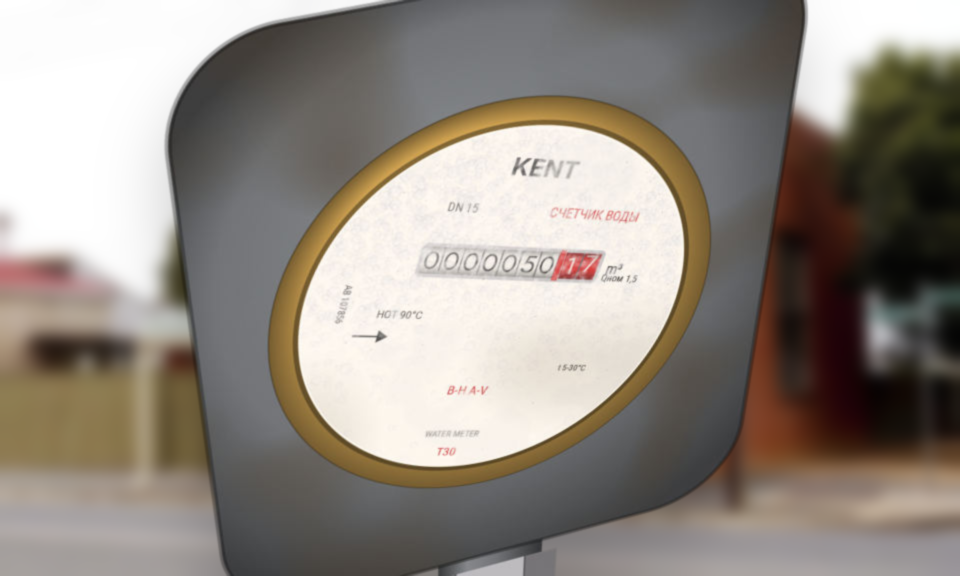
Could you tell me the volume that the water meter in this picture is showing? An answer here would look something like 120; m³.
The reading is 50.17; m³
